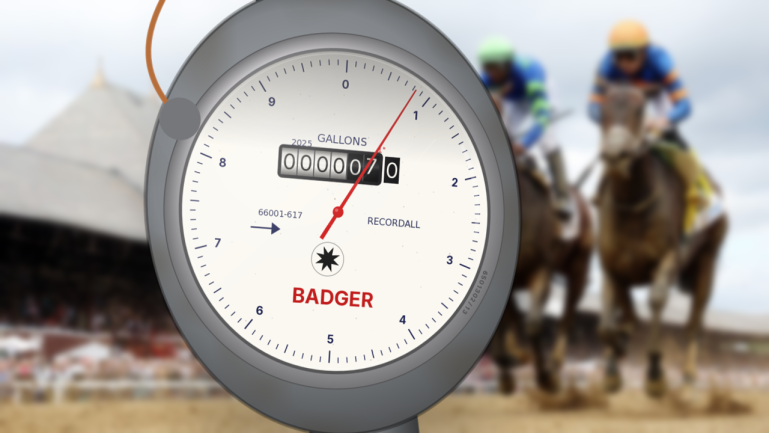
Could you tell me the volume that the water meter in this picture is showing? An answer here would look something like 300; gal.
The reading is 70.8; gal
